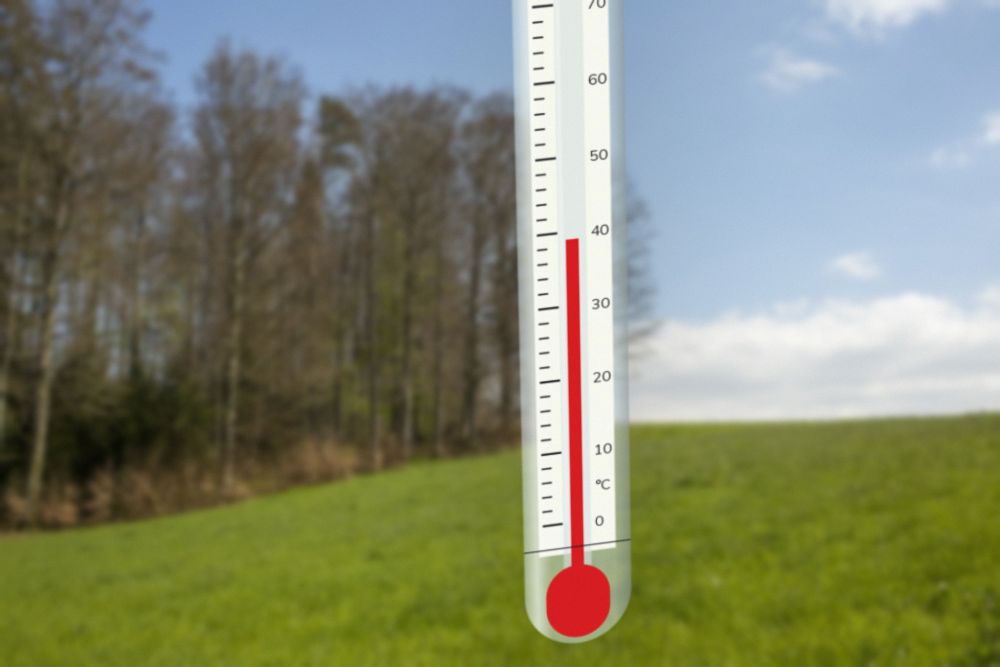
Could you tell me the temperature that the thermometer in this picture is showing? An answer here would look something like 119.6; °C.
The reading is 39; °C
